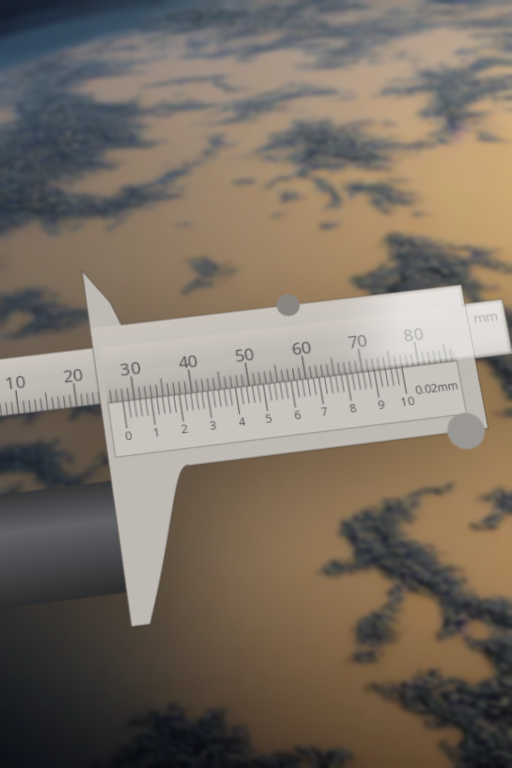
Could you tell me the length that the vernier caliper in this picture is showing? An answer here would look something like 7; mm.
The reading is 28.0; mm
